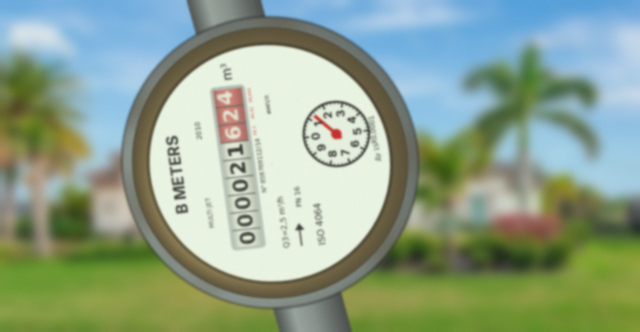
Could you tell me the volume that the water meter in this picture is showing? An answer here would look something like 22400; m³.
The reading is 21.6241; m³
